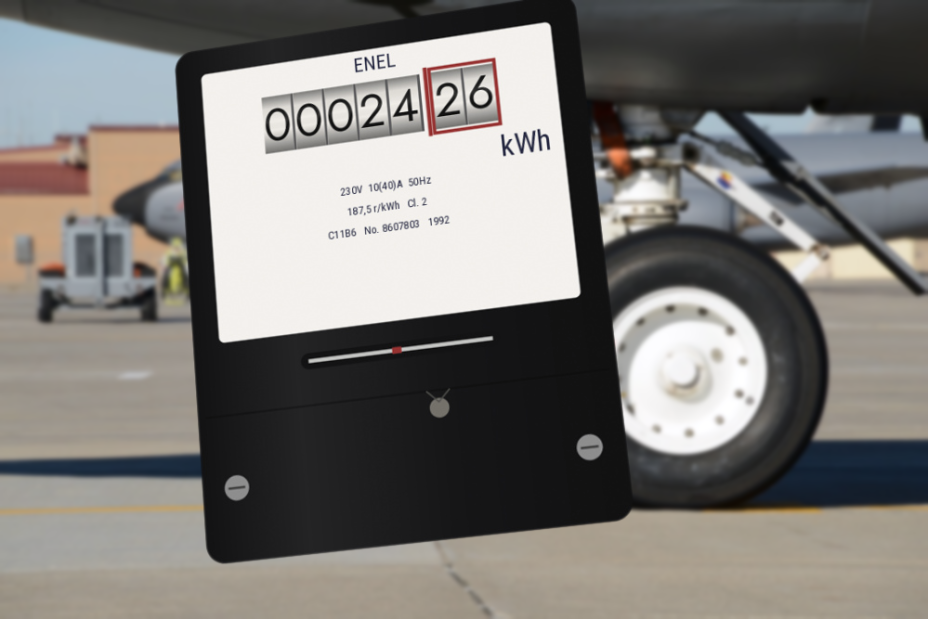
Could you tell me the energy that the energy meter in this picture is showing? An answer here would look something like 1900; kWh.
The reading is 24.26; kWh
